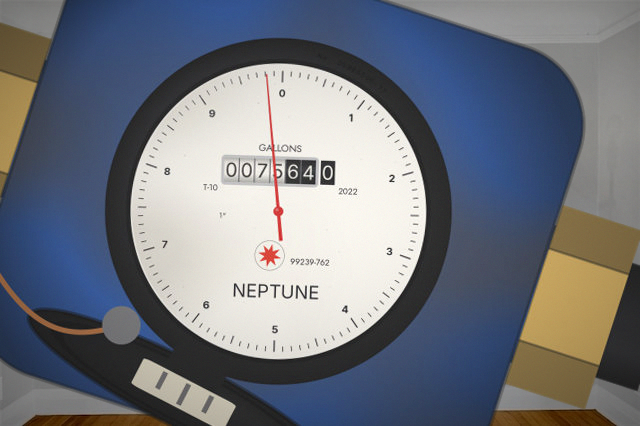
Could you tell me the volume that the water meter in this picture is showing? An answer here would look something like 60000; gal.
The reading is 75639.8; gal
